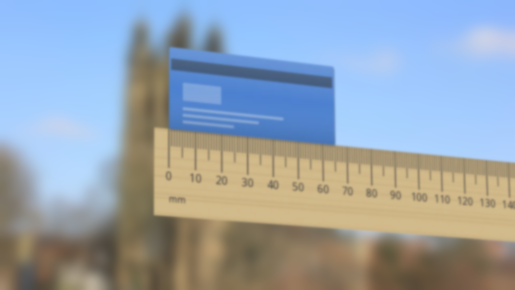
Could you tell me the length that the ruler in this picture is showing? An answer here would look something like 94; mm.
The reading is 65; mm
